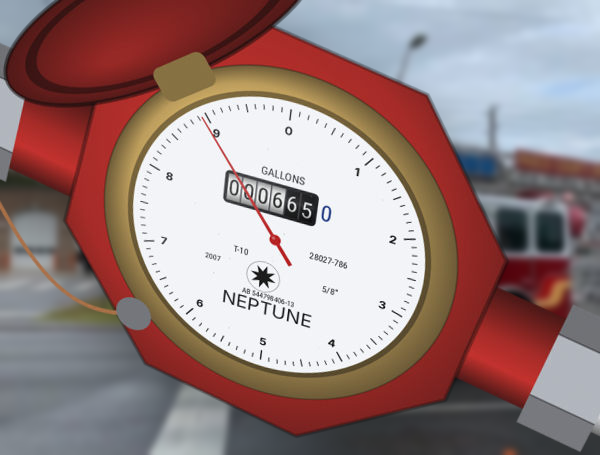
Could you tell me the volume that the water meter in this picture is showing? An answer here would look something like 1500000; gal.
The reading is 6648.9; gal
